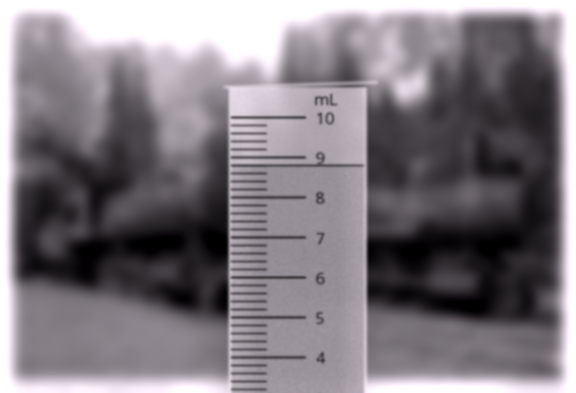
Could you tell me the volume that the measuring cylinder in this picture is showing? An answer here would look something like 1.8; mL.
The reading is 8.8; mL
